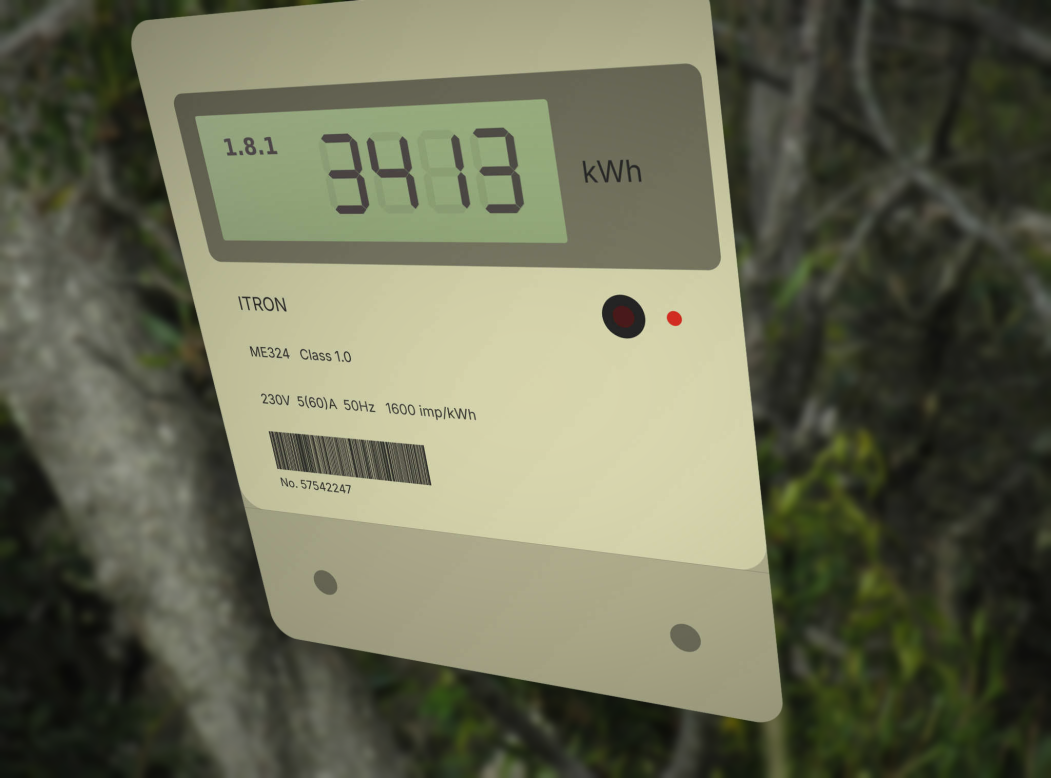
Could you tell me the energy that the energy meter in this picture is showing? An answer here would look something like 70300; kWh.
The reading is 3413; kWh
